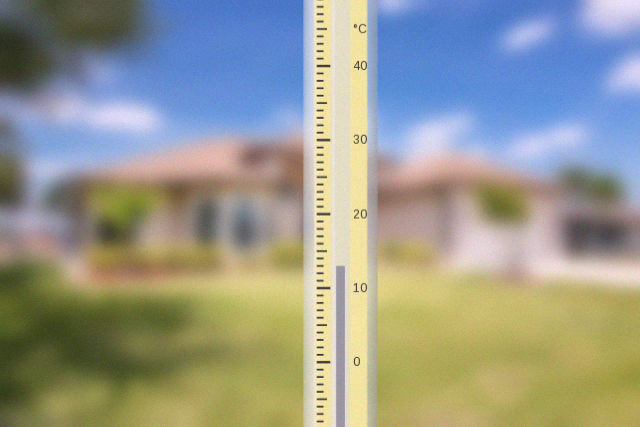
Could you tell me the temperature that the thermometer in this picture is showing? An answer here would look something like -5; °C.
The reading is 13; °C
